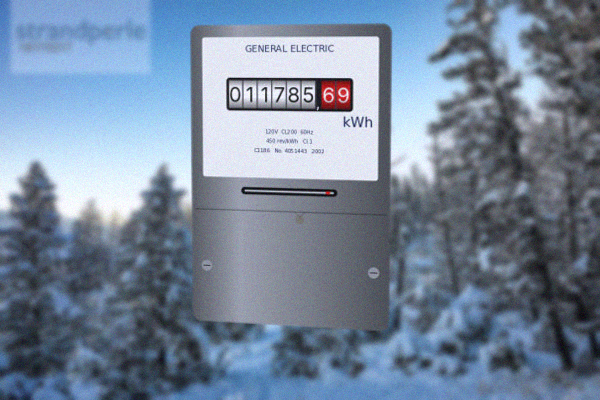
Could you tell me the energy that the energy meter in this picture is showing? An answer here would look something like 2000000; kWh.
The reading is 11785.69; kWh
